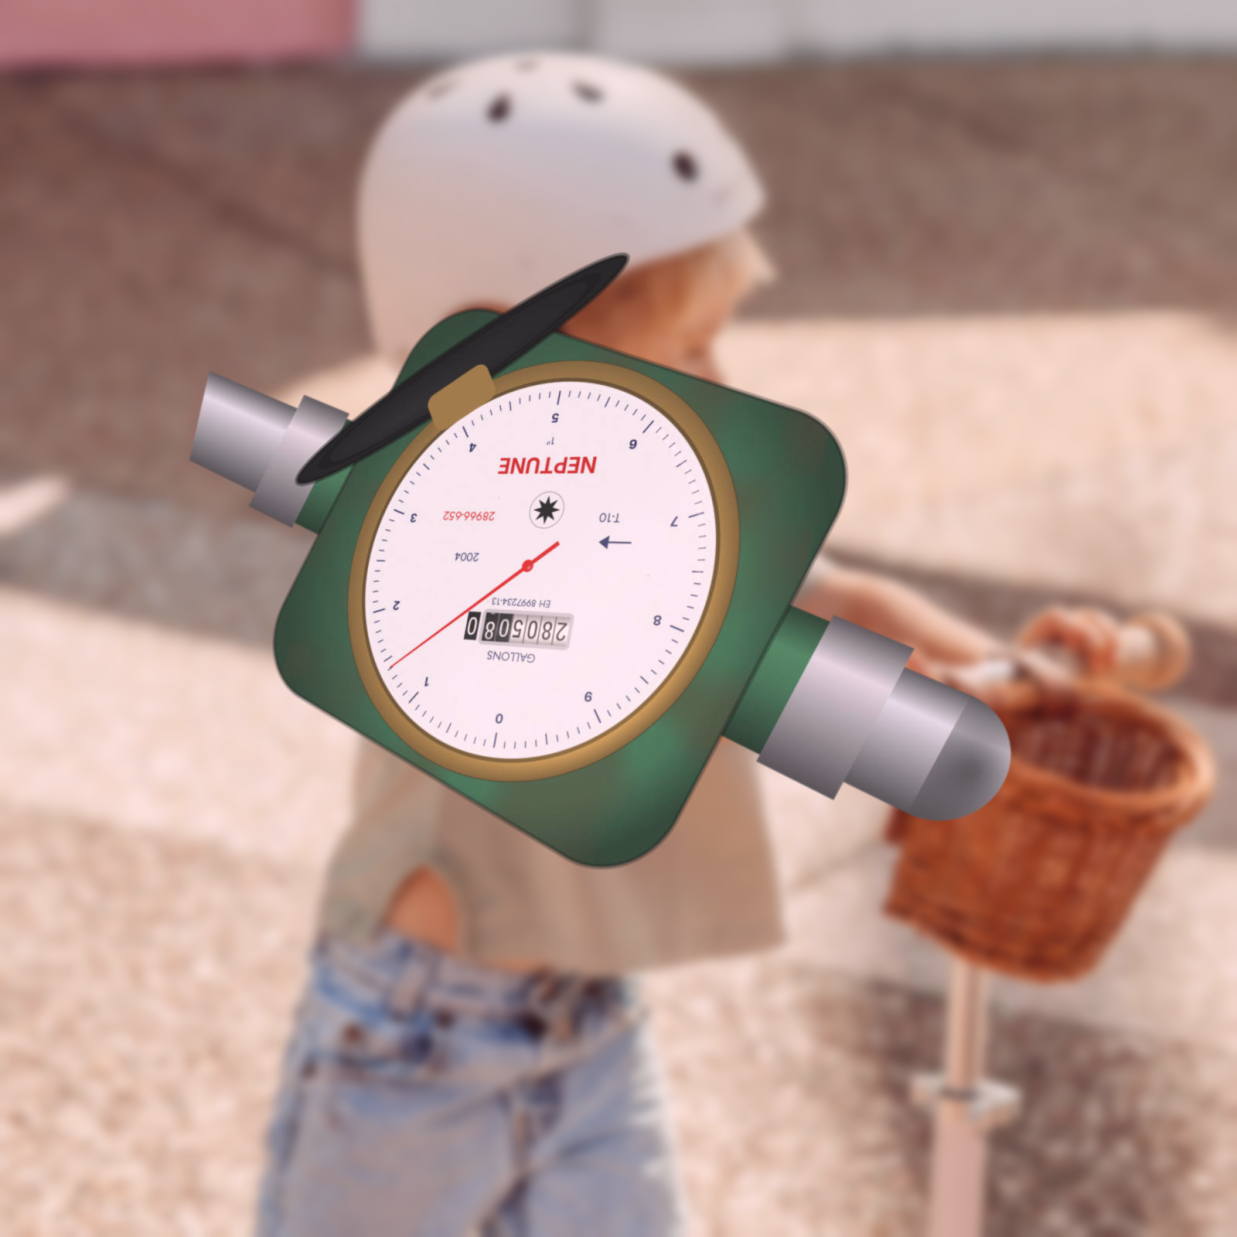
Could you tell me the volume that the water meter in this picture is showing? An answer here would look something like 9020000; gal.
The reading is 2805081.4; gal
